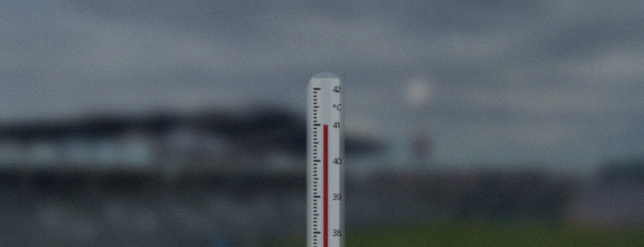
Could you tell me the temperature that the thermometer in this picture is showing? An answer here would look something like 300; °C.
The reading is 41; °C
